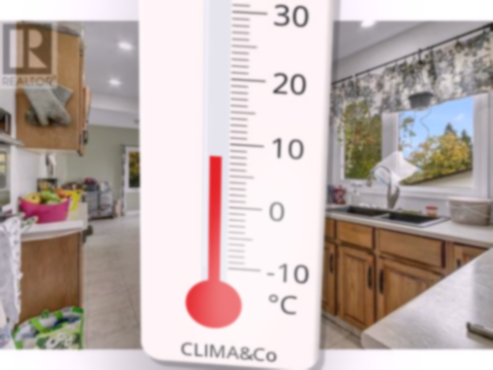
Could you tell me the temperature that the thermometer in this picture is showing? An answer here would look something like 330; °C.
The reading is 8; °C
